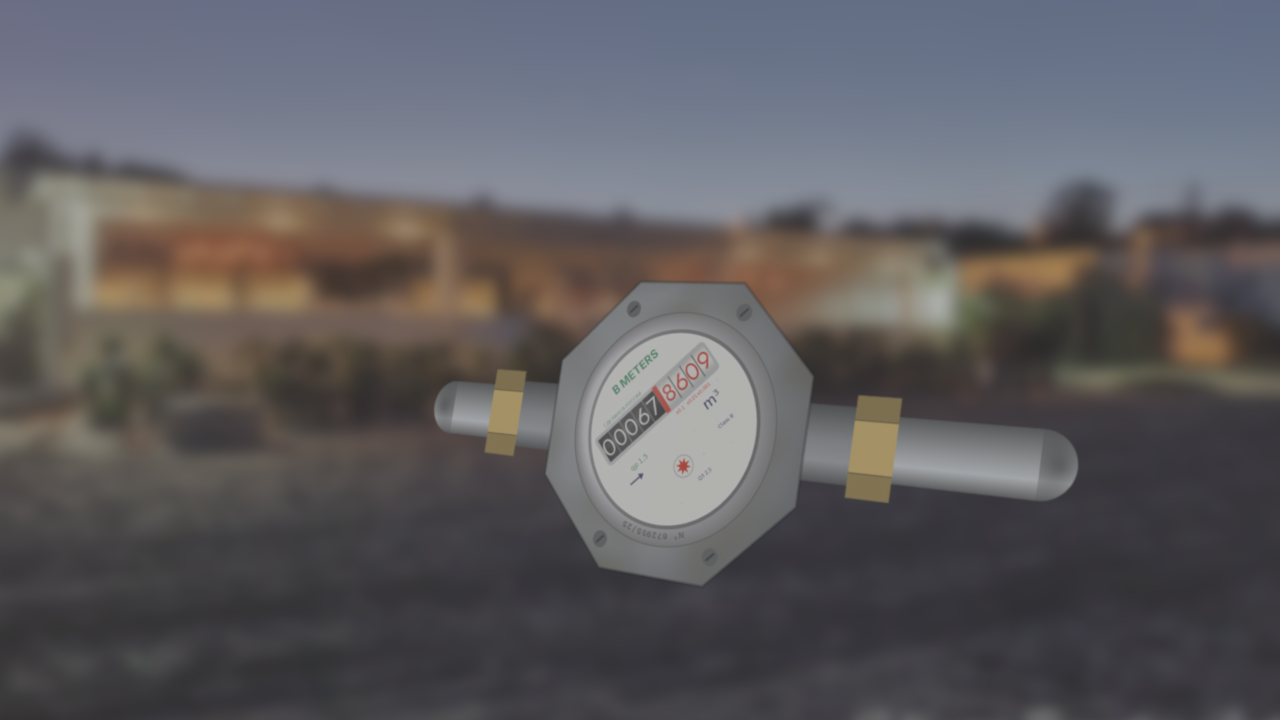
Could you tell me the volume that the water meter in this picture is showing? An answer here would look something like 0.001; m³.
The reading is 67.8609; m³
